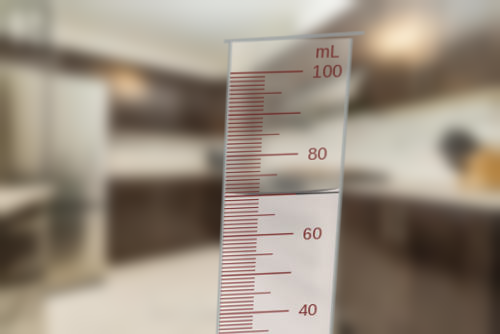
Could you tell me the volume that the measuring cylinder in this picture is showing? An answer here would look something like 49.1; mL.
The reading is 70; mL
